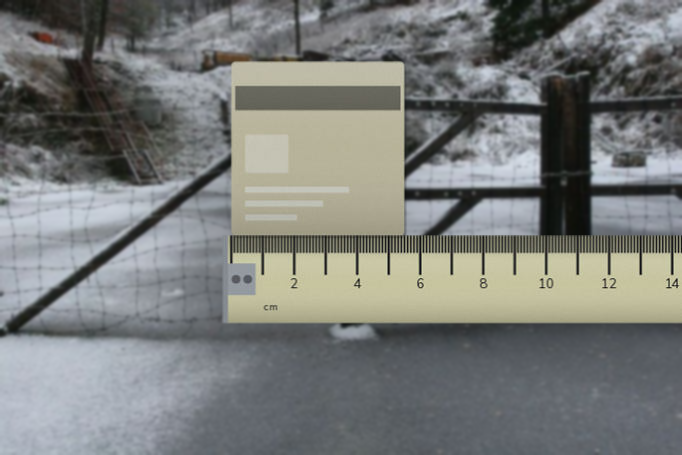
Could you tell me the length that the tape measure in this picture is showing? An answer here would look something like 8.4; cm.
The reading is 5.5; cm
